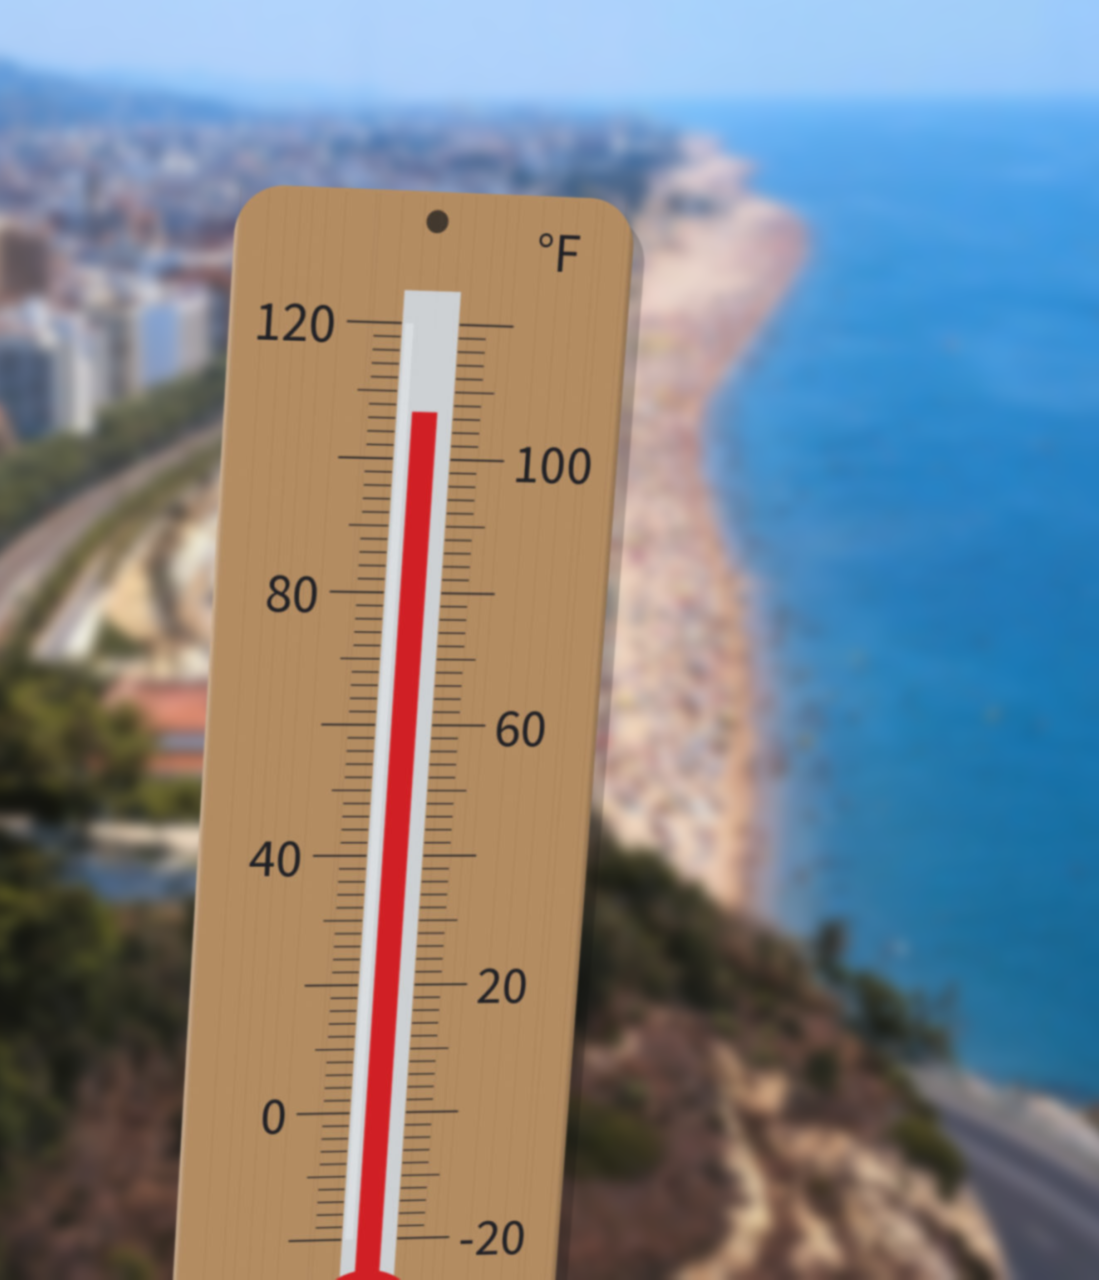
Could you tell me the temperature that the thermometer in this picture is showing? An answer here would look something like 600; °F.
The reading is 107; °F
